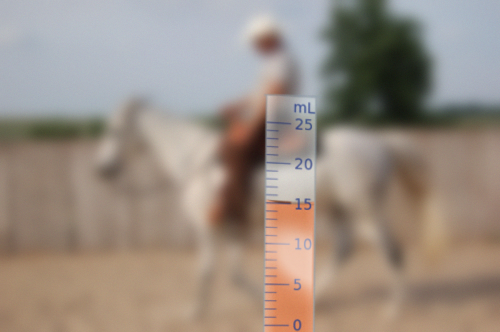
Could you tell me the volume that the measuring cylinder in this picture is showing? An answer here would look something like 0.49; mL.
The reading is 15; mL
